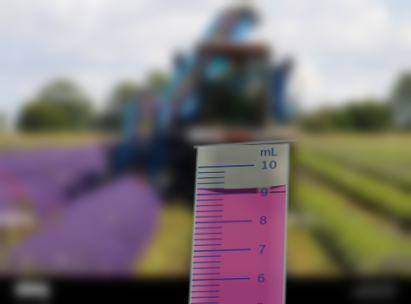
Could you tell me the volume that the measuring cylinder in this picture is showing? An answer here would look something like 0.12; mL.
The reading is 9; mL
